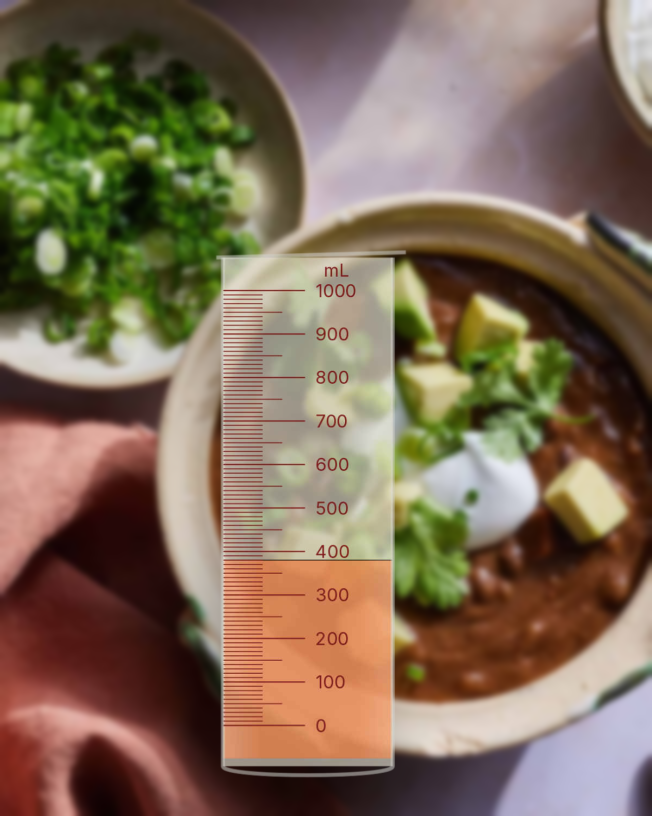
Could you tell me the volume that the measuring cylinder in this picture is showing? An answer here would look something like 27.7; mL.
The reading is 380; mL
